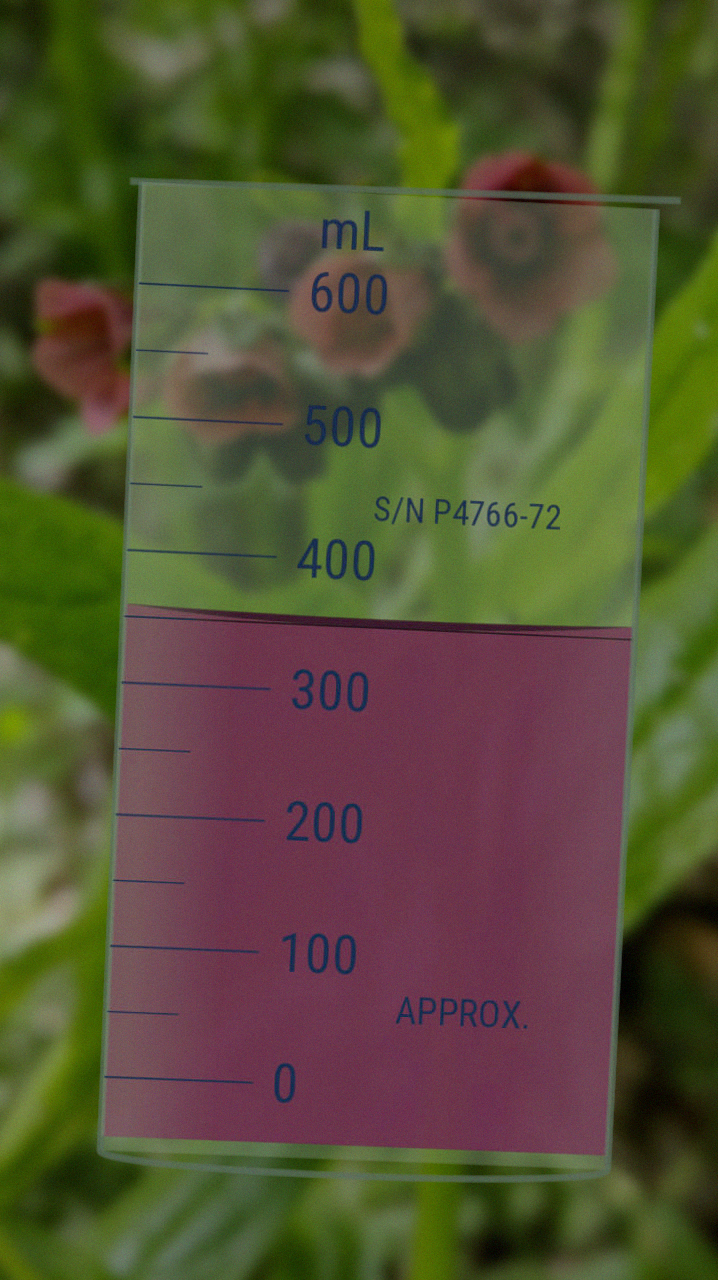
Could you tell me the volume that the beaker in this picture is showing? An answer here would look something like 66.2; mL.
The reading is 350; mL
